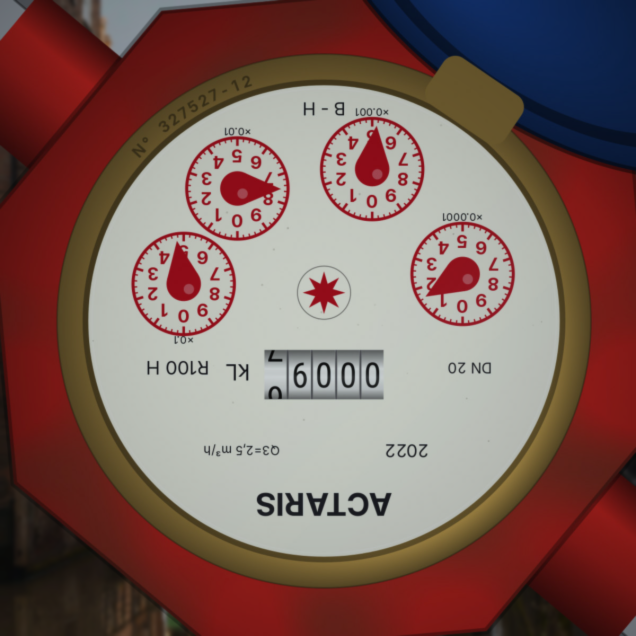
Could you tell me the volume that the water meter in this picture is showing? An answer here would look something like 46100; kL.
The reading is 96.4751; kL
